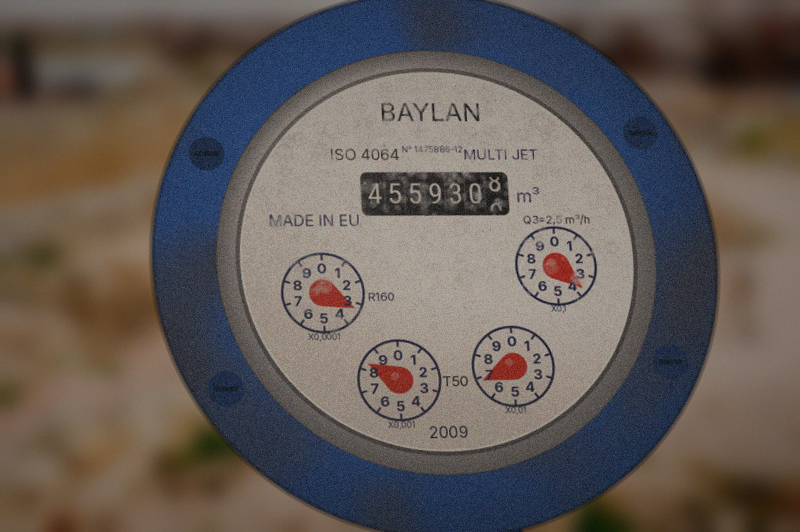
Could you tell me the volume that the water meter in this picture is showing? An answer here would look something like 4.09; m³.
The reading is 4559308.3683; m³
